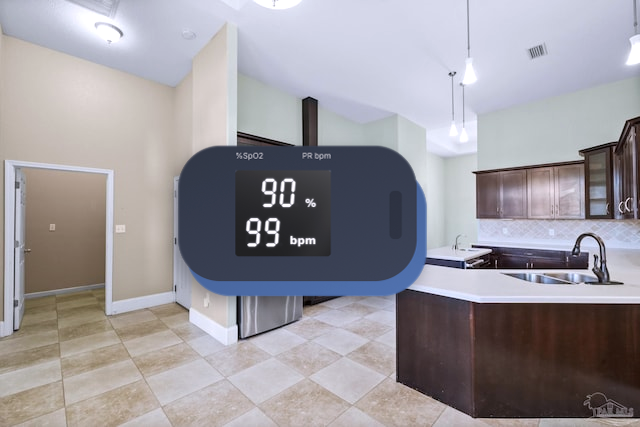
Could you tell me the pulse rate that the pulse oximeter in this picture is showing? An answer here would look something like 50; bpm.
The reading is 99; bpm
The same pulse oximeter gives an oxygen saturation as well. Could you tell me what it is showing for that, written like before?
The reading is 90; %
